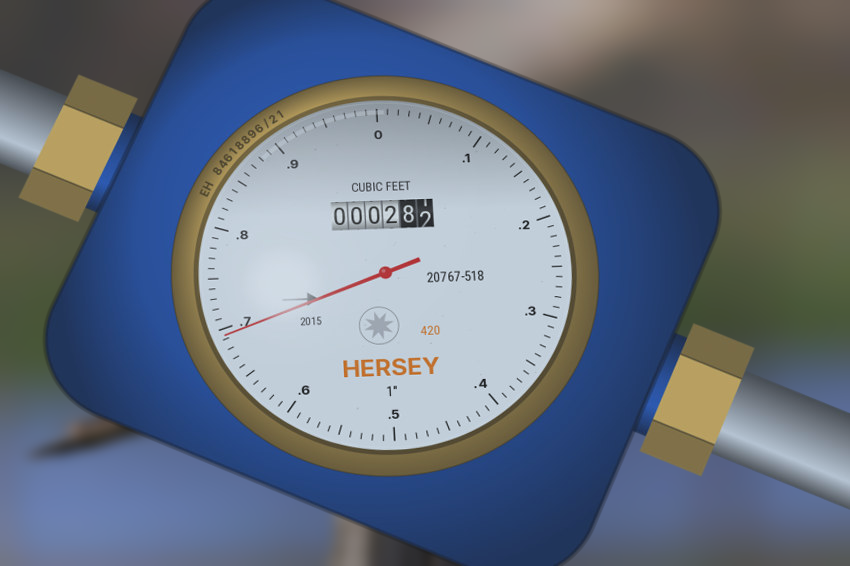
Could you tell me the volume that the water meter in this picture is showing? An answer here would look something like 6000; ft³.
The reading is 281.69; ft³
